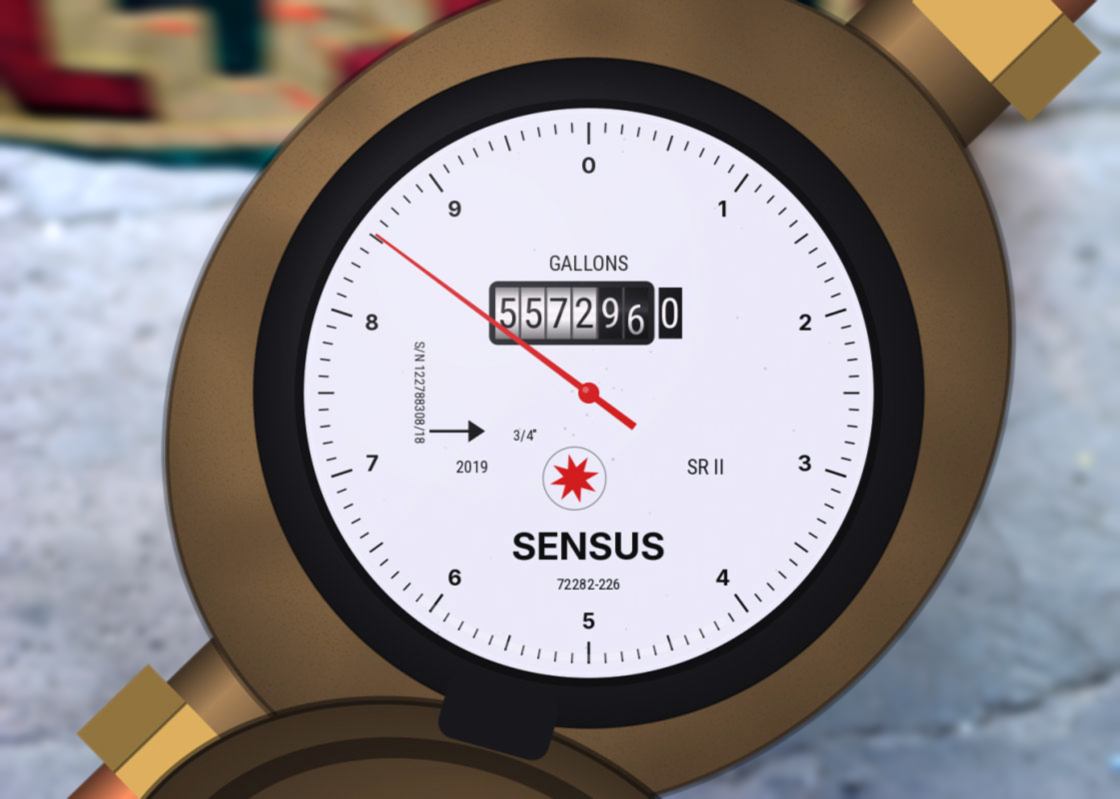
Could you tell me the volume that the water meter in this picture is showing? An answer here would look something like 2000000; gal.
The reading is 5572958.5; gal
